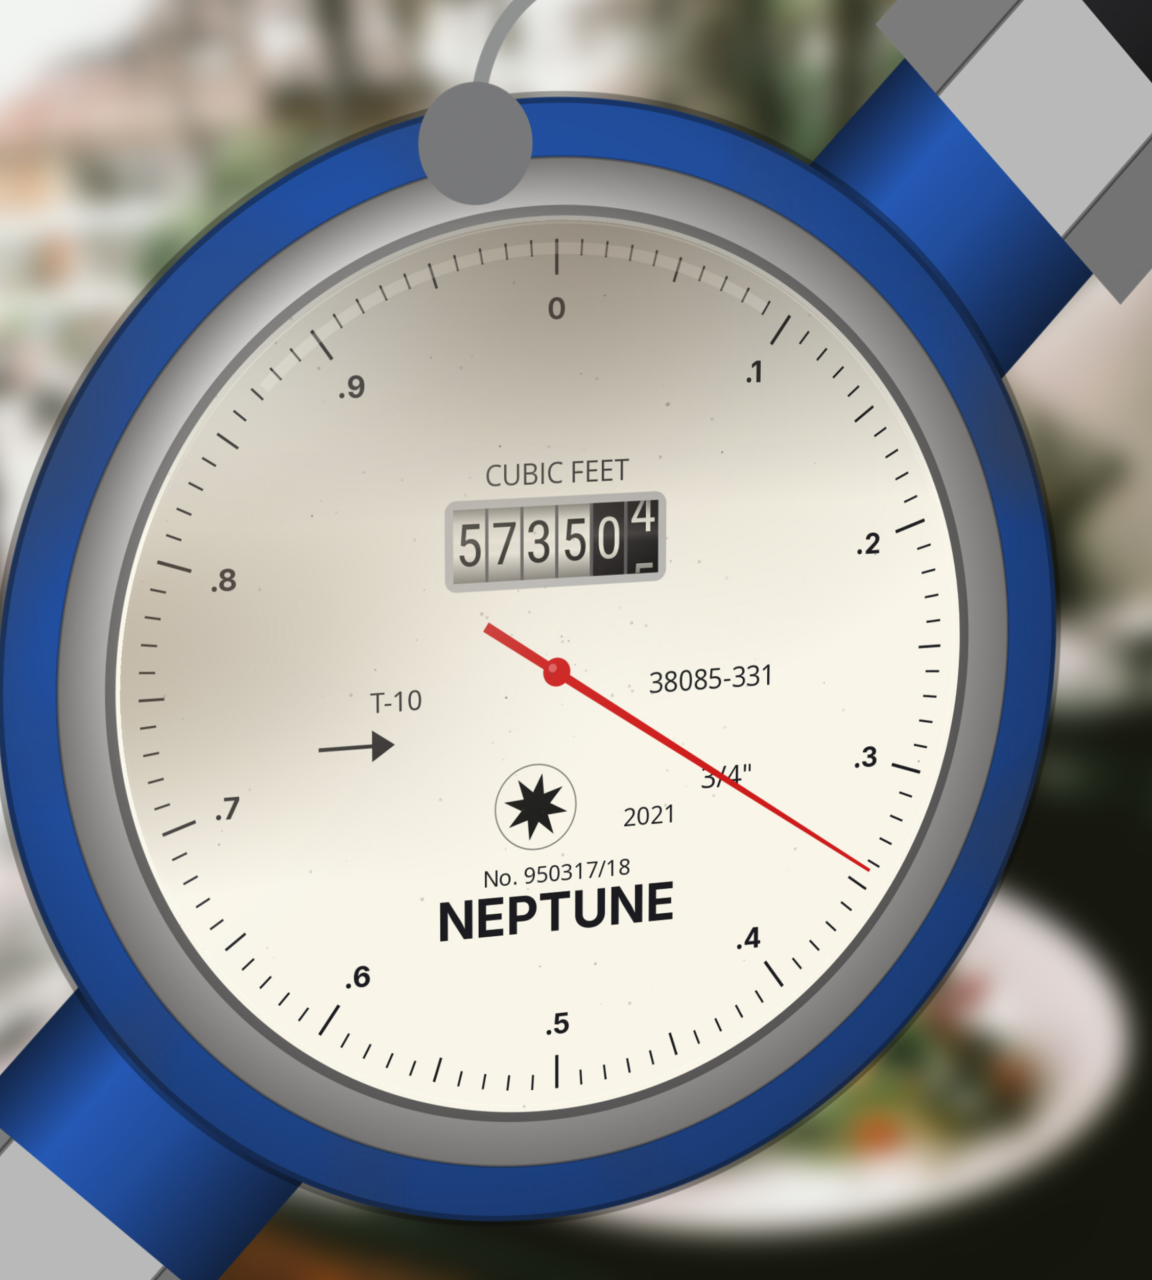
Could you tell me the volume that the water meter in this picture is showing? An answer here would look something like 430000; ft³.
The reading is 573504.34; ft³
